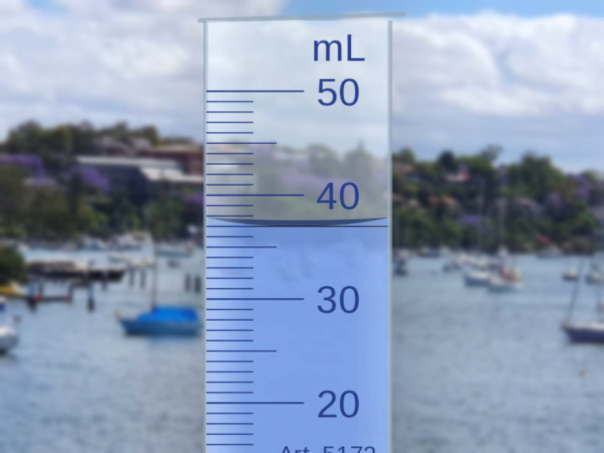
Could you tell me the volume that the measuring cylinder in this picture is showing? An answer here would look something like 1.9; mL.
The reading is 37; mL
